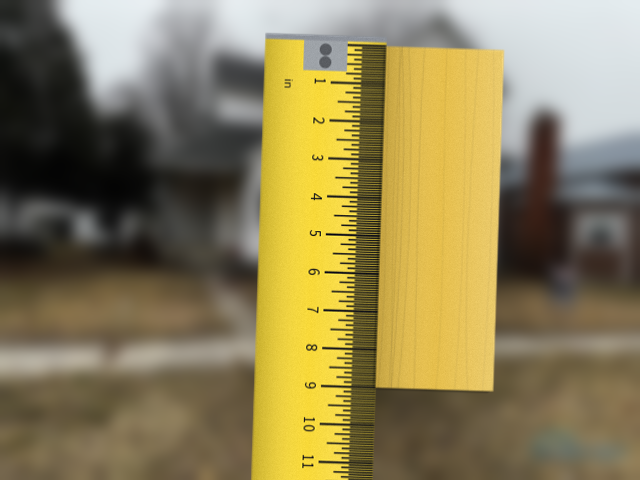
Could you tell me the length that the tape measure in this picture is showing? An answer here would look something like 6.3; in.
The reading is 9; in
